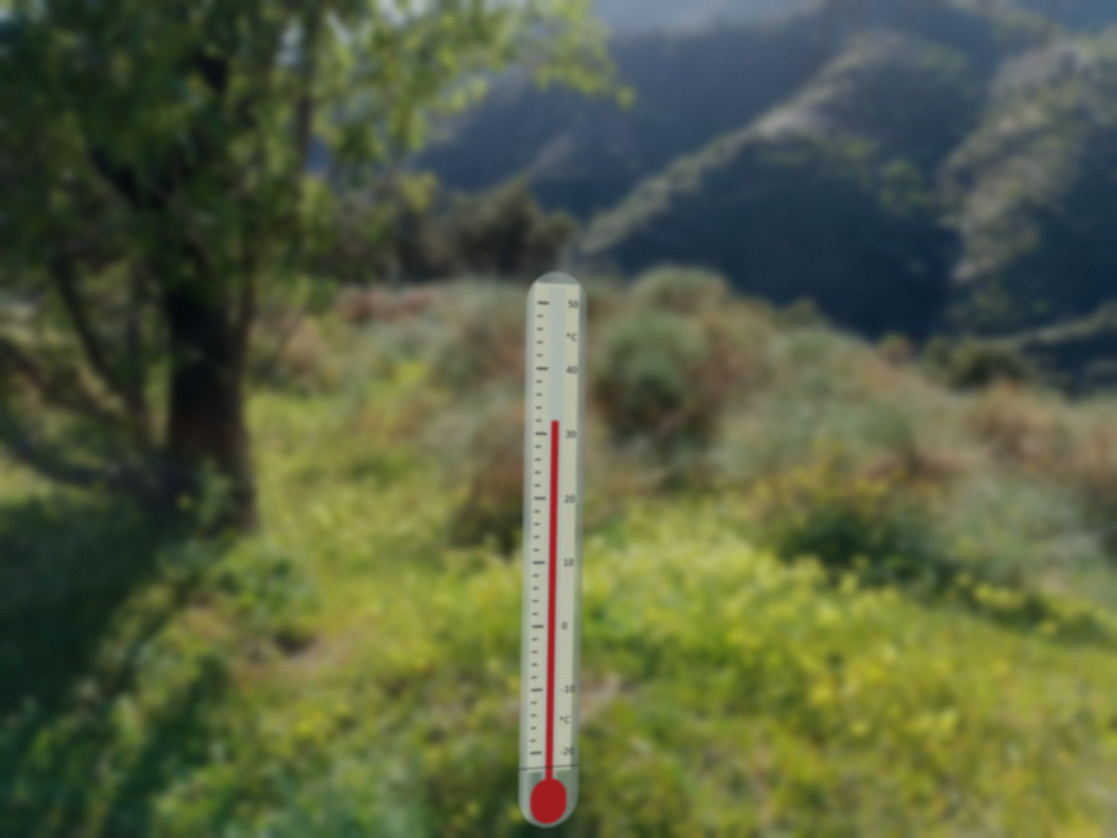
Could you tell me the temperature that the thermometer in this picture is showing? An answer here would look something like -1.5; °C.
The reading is 32; °C
